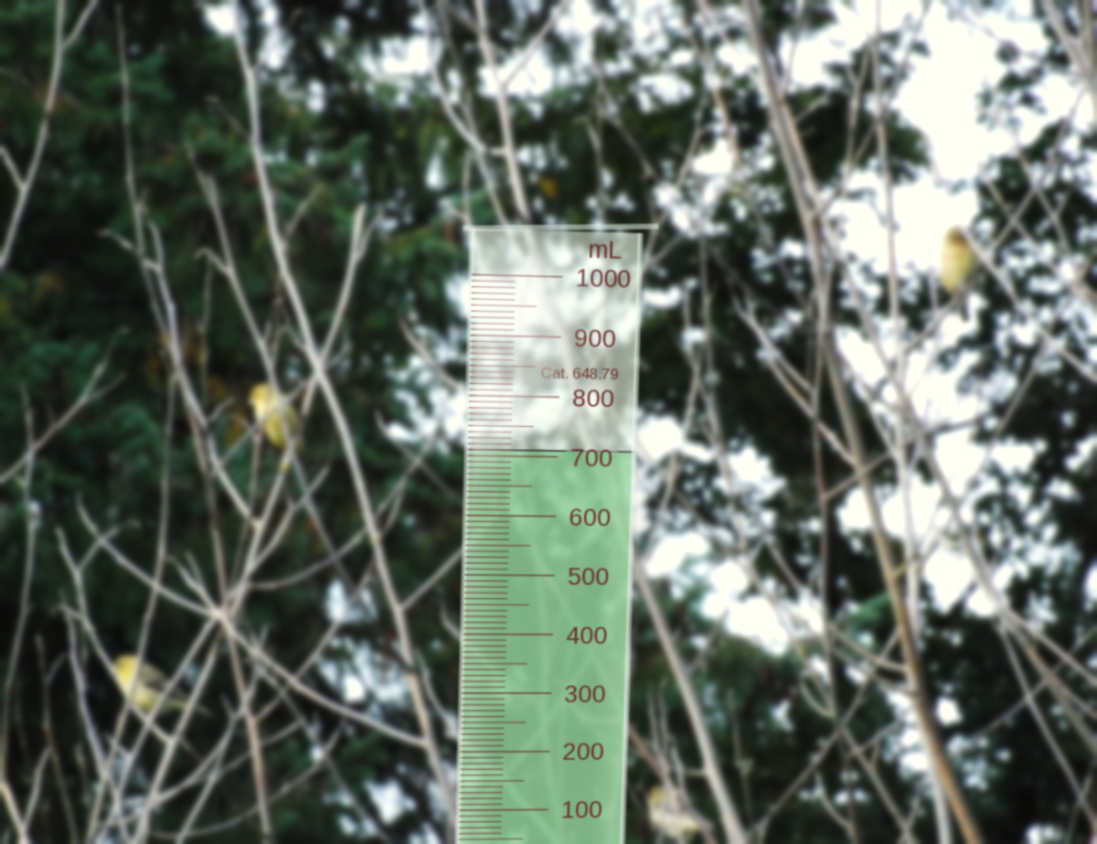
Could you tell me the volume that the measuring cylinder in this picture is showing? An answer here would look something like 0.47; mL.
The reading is 710; mL
